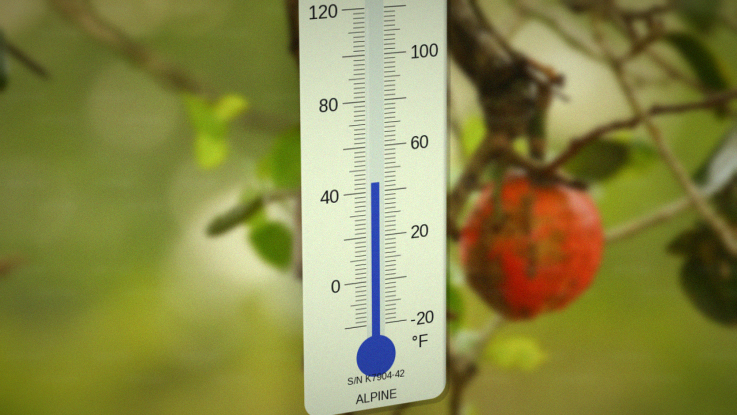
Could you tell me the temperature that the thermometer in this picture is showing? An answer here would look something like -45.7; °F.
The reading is 44; °F
